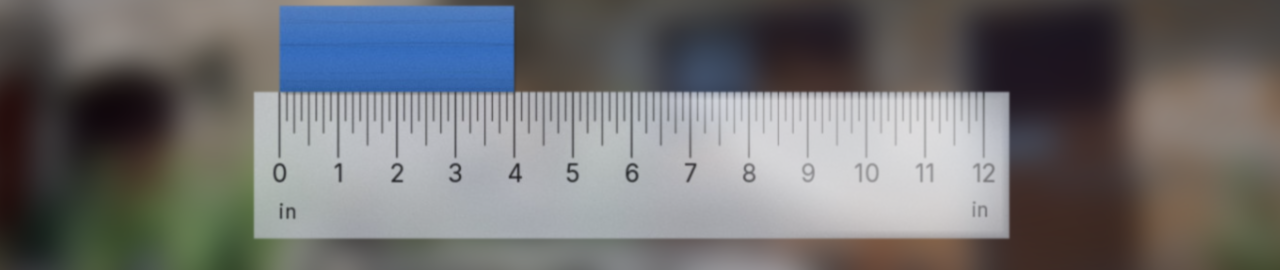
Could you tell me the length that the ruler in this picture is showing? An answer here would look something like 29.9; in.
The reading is 4; in
